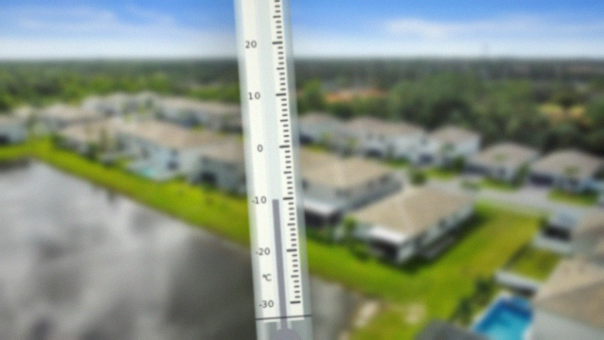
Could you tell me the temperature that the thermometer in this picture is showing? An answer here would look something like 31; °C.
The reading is -10; °C
